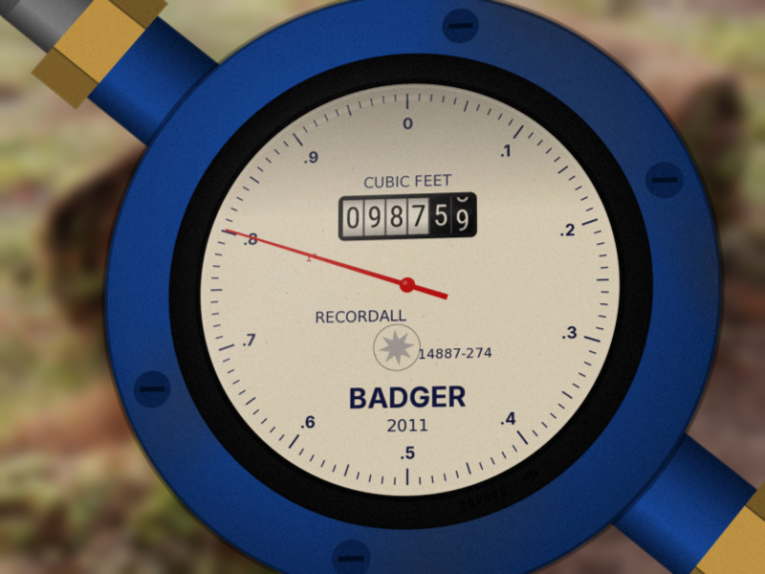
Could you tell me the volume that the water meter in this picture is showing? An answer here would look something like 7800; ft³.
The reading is 98758.80; ft³
